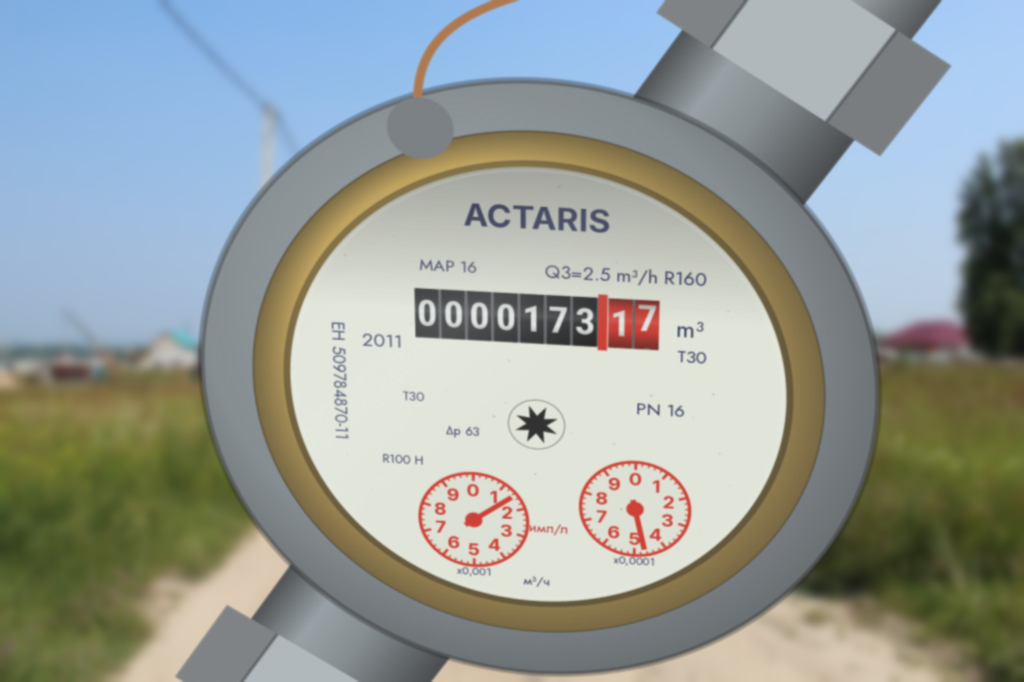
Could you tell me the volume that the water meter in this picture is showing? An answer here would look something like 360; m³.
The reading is 173.1714; m³
